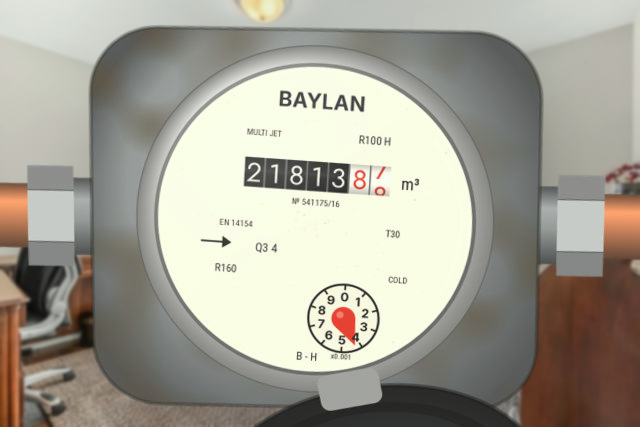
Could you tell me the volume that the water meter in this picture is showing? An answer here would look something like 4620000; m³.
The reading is 21813.874; m³
